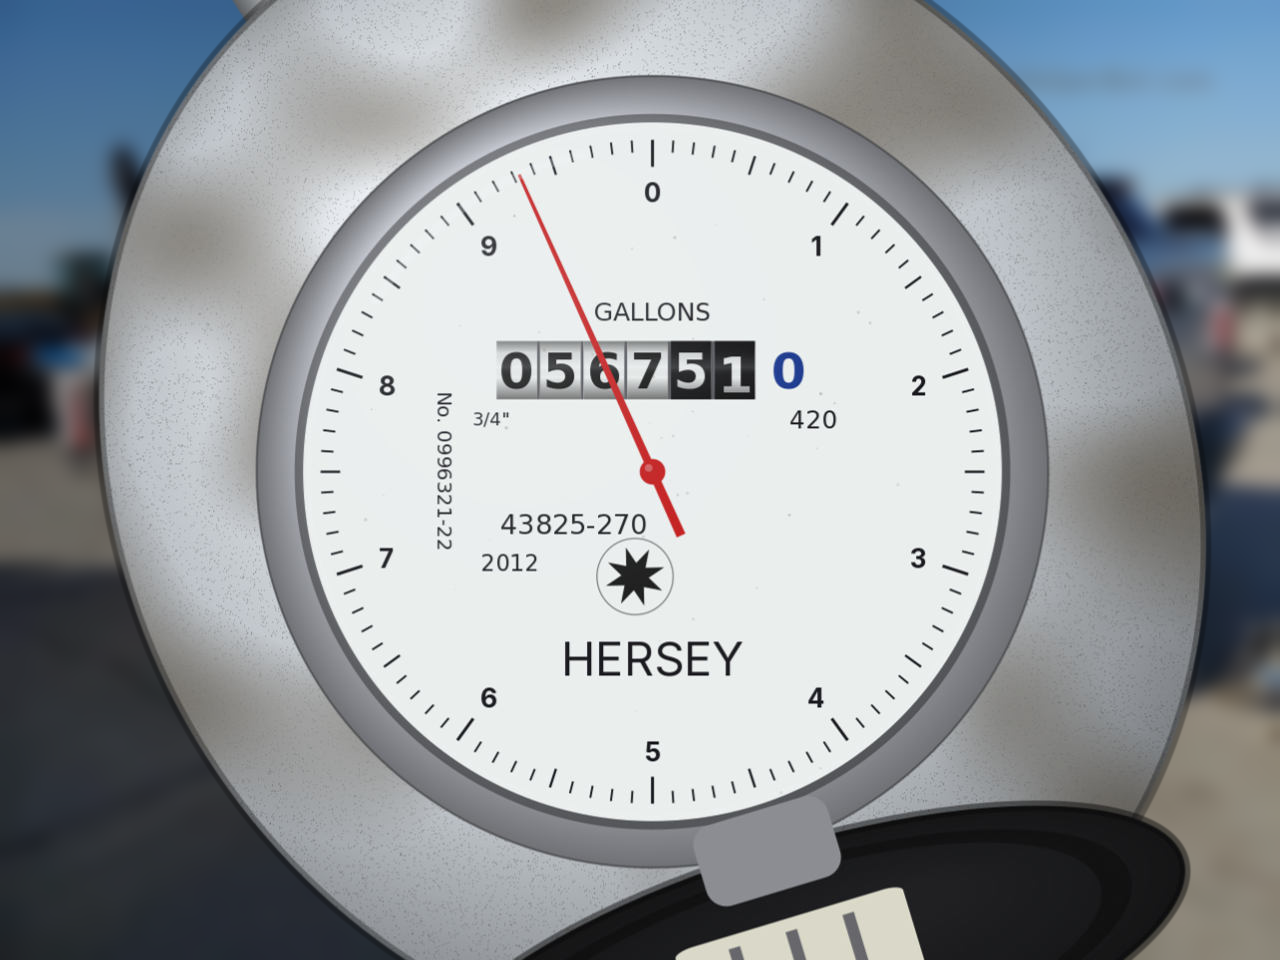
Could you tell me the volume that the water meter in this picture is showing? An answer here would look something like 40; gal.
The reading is 567509.3; gal
